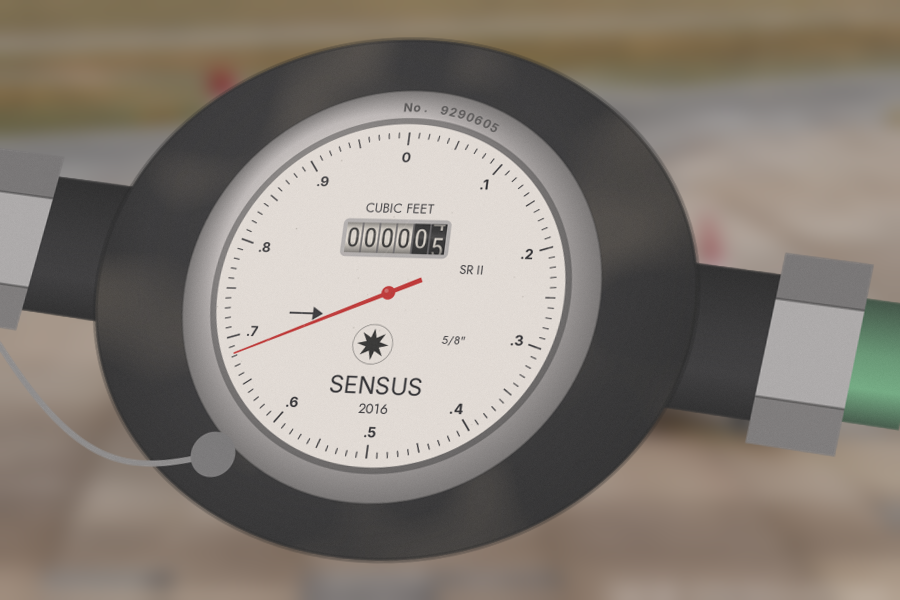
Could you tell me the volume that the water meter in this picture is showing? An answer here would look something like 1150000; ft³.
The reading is 4.68; ft³
